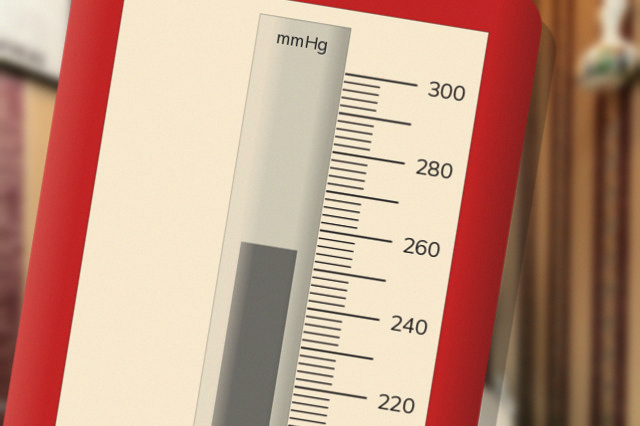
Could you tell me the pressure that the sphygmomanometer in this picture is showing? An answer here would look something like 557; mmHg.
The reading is 254; mmHg
